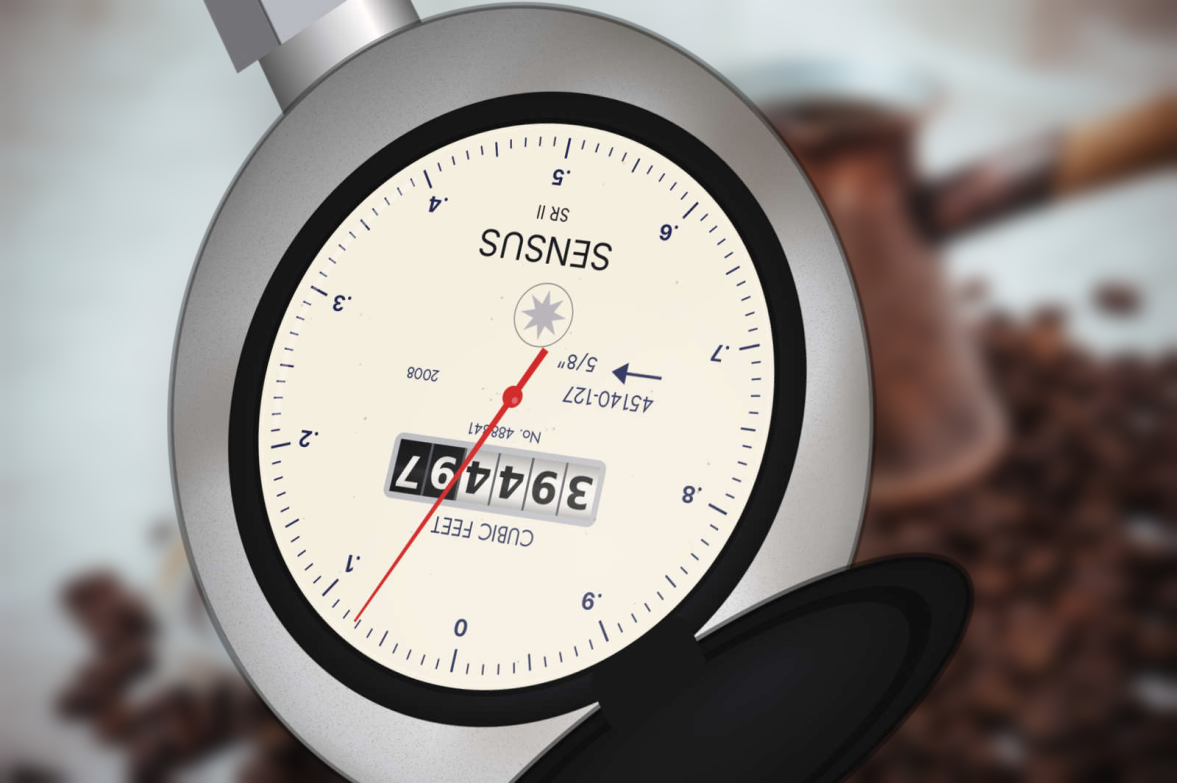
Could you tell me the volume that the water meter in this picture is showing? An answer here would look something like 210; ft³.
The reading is 394497.07; ft³
